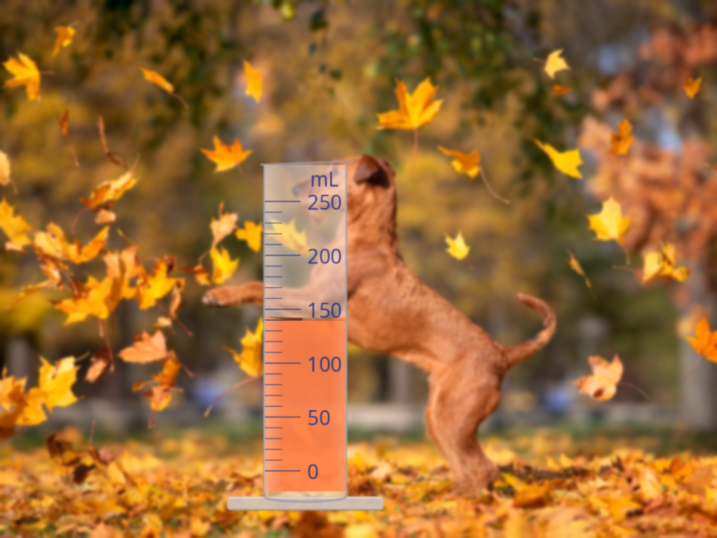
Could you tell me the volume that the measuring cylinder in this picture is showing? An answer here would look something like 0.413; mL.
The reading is 140; mL
